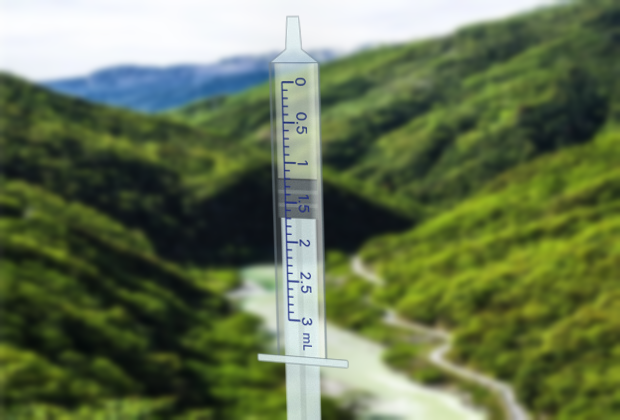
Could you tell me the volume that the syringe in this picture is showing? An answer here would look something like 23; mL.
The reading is 1.2; mL
